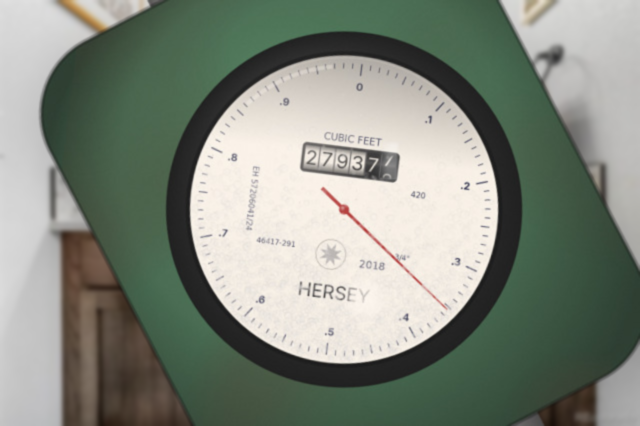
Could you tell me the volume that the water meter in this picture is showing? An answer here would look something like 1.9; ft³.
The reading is 279377.35; ft³
